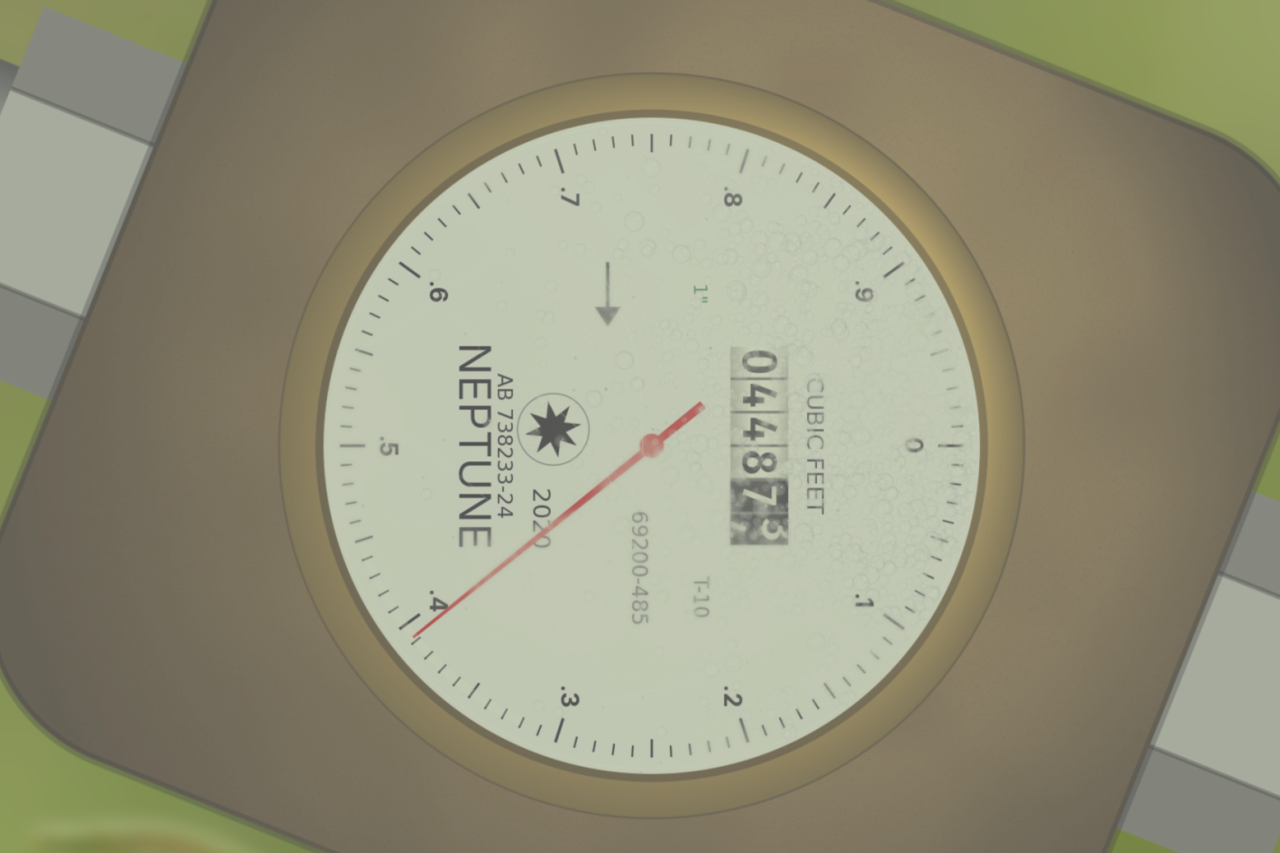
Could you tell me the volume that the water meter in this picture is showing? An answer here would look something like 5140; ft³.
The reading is 44873.39; ft³
